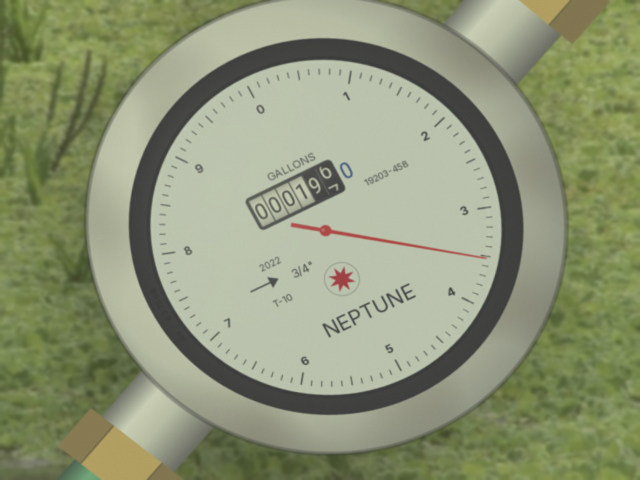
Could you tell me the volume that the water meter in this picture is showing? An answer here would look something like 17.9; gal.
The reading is 1963.5; gal
